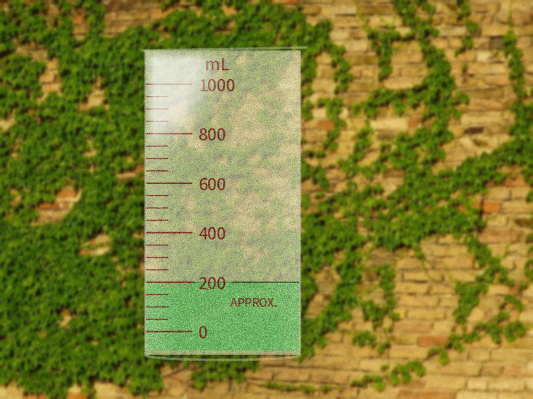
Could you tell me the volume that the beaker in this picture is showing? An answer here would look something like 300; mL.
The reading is 200; mL
